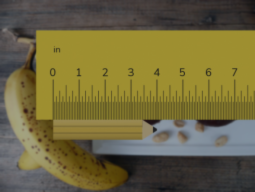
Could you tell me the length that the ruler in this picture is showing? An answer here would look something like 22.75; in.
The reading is 4; in
